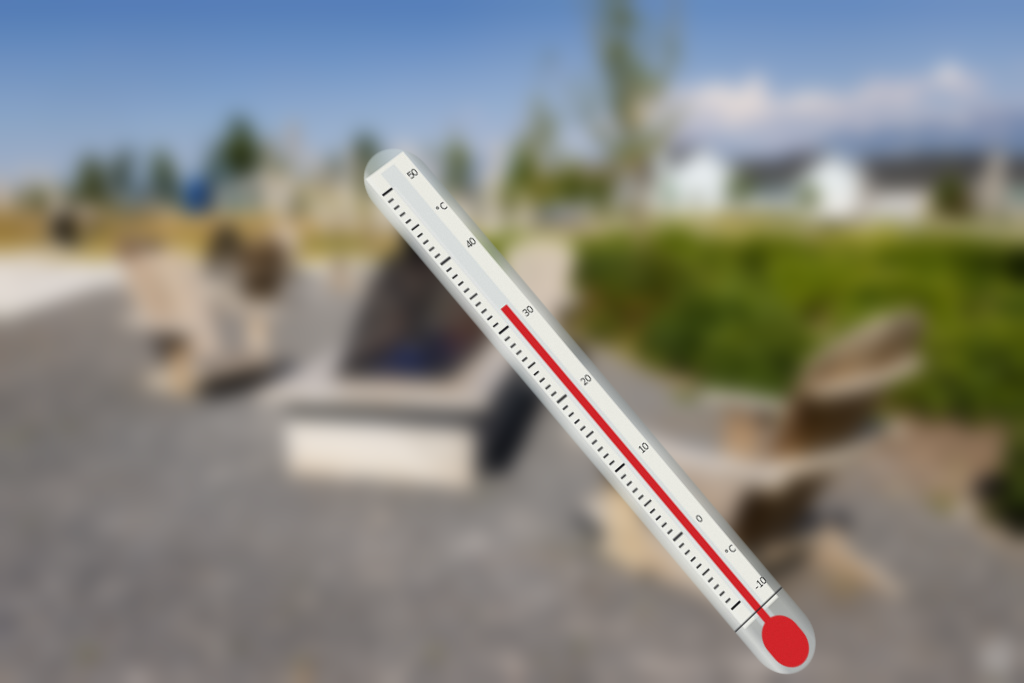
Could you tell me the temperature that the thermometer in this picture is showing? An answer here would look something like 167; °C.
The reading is 32; °C
